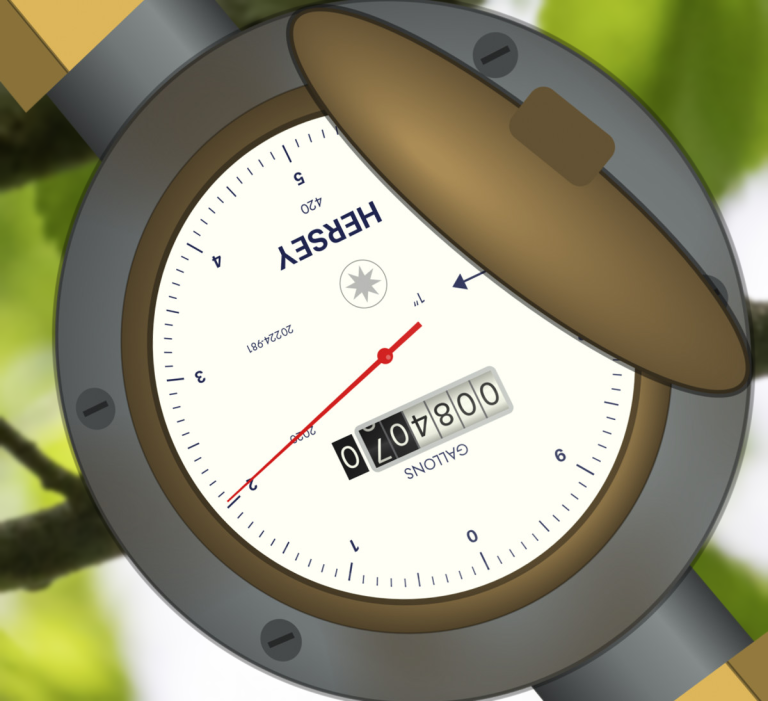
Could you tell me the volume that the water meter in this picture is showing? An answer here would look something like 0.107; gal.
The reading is 84072.0; gal
